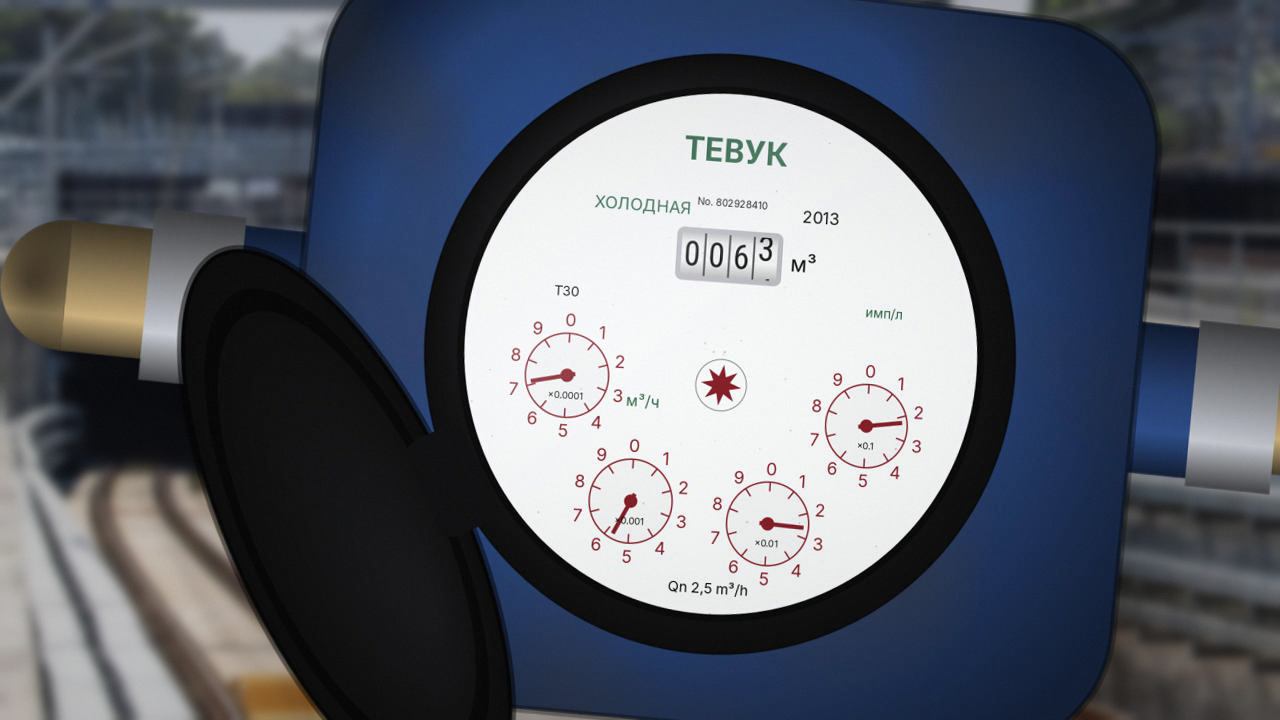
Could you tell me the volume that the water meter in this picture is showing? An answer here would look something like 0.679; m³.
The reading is 63.2257; m³
